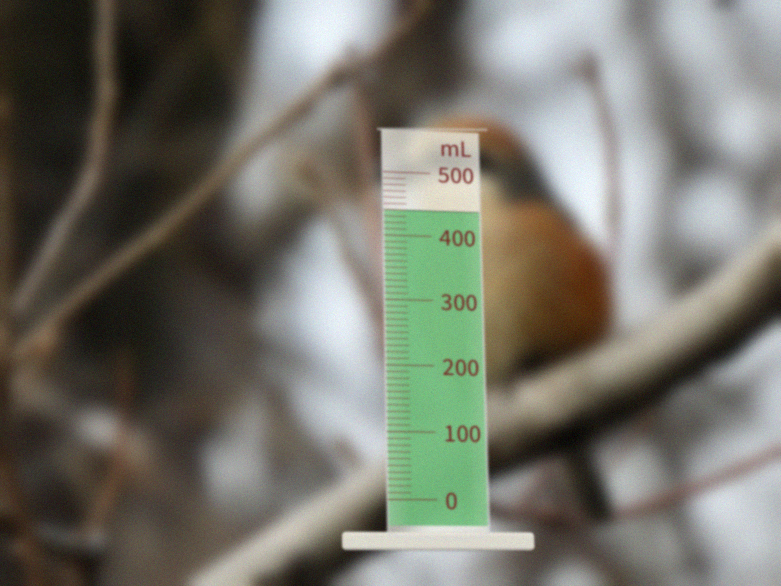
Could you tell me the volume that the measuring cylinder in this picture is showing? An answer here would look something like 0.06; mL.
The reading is 440; mL
